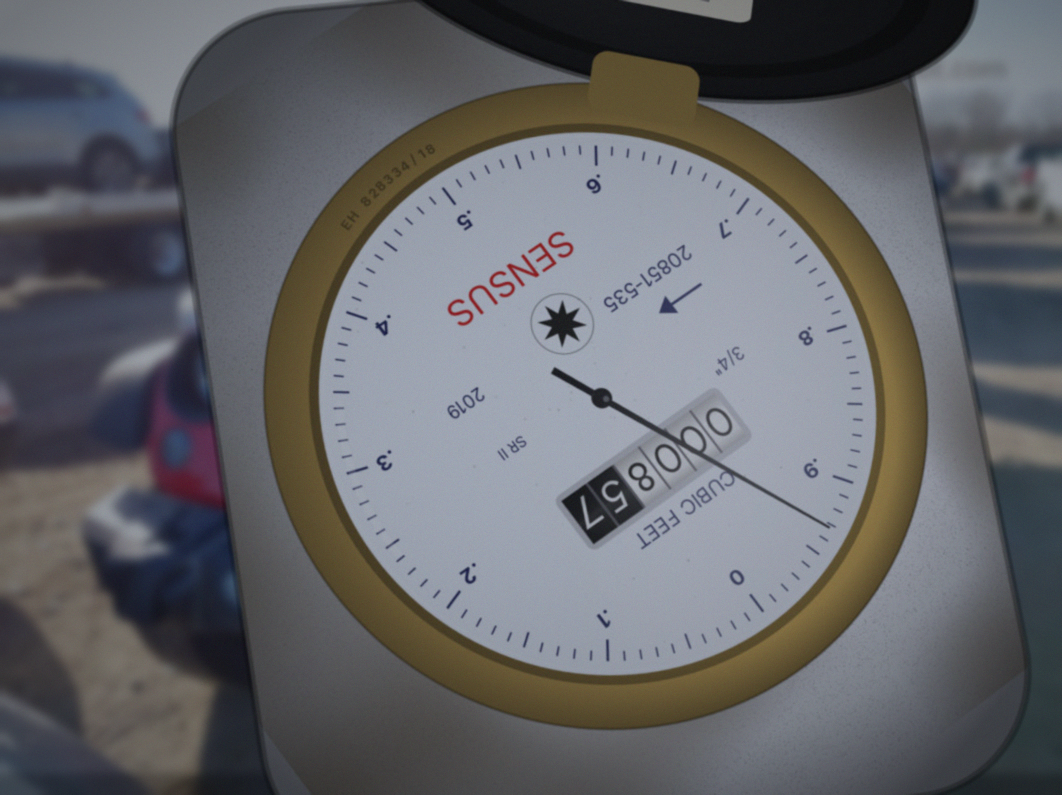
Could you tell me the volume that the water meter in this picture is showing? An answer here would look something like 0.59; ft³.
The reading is 856.93; ft³
